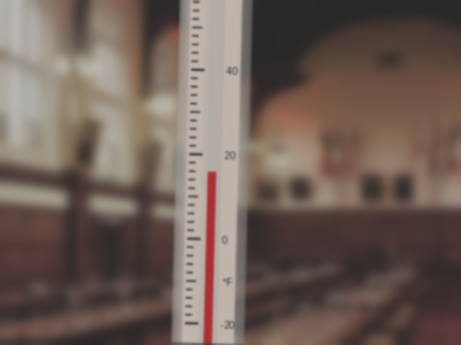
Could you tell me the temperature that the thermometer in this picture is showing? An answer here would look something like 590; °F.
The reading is 16; °F
